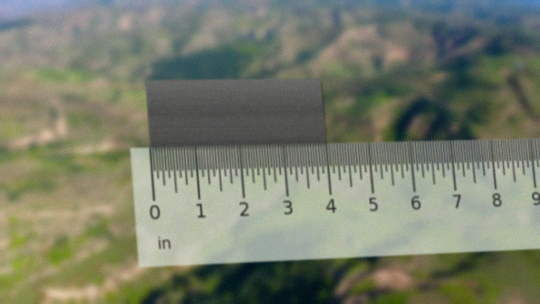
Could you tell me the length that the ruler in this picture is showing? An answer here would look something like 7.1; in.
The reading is 4; in
